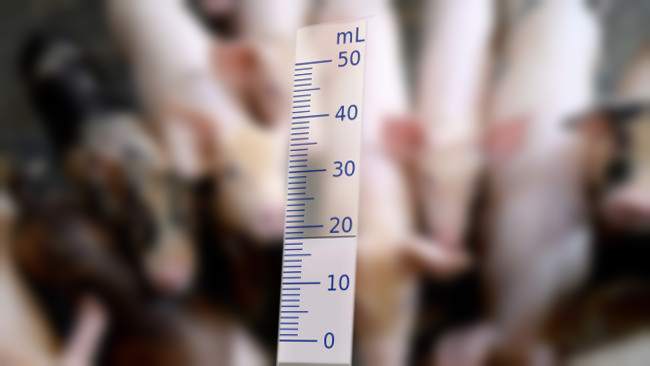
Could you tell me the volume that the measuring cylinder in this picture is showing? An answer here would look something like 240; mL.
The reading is 18; mL
